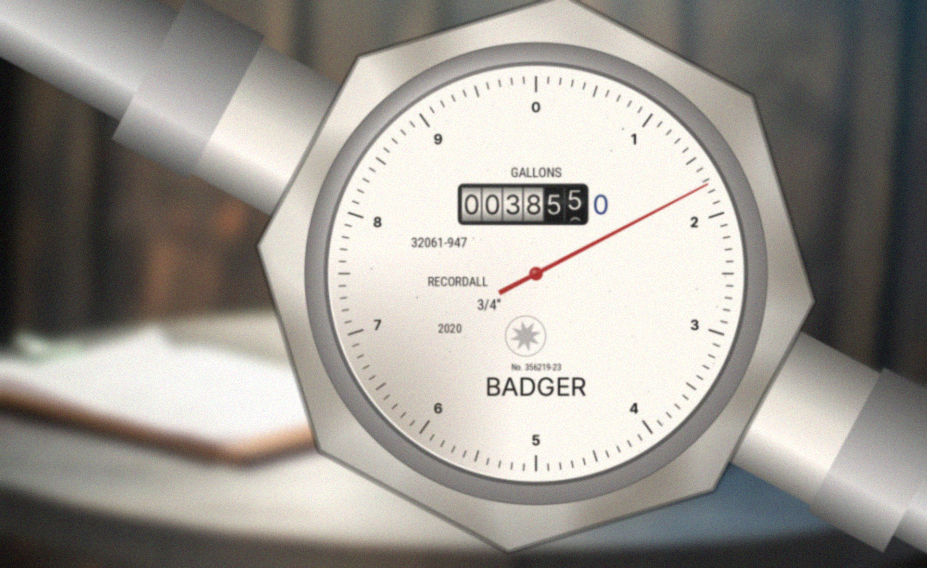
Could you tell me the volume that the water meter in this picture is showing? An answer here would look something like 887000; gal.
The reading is 38551.7; gal
